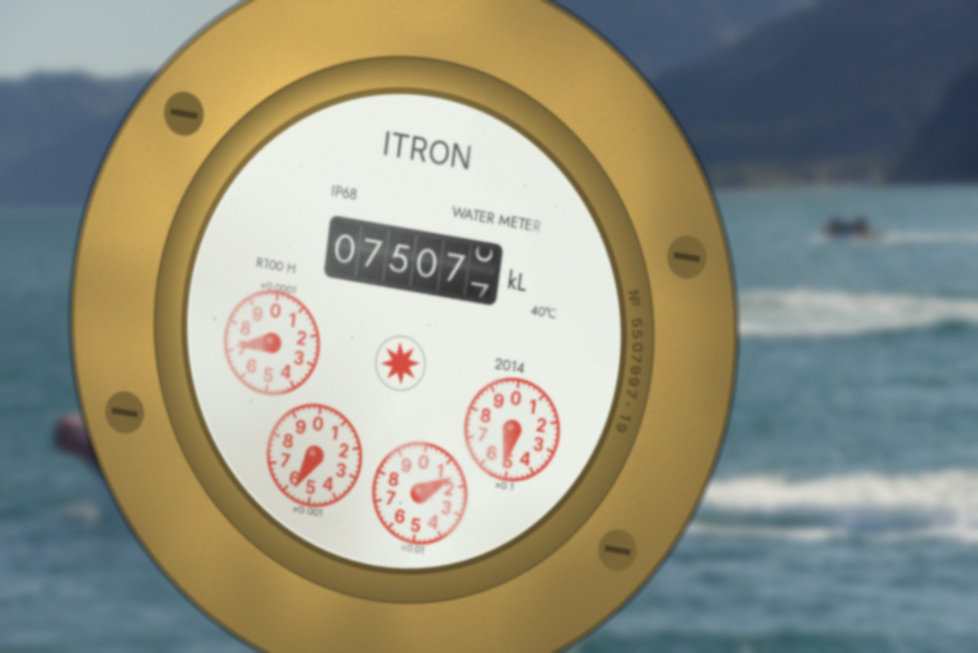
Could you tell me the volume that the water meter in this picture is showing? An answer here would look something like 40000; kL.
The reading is 75076.5157; kL
